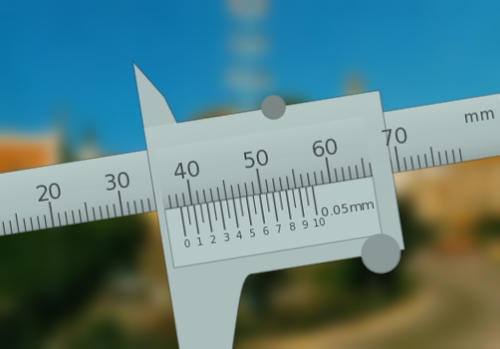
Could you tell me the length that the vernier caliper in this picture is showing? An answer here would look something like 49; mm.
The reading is 38.4; mm
